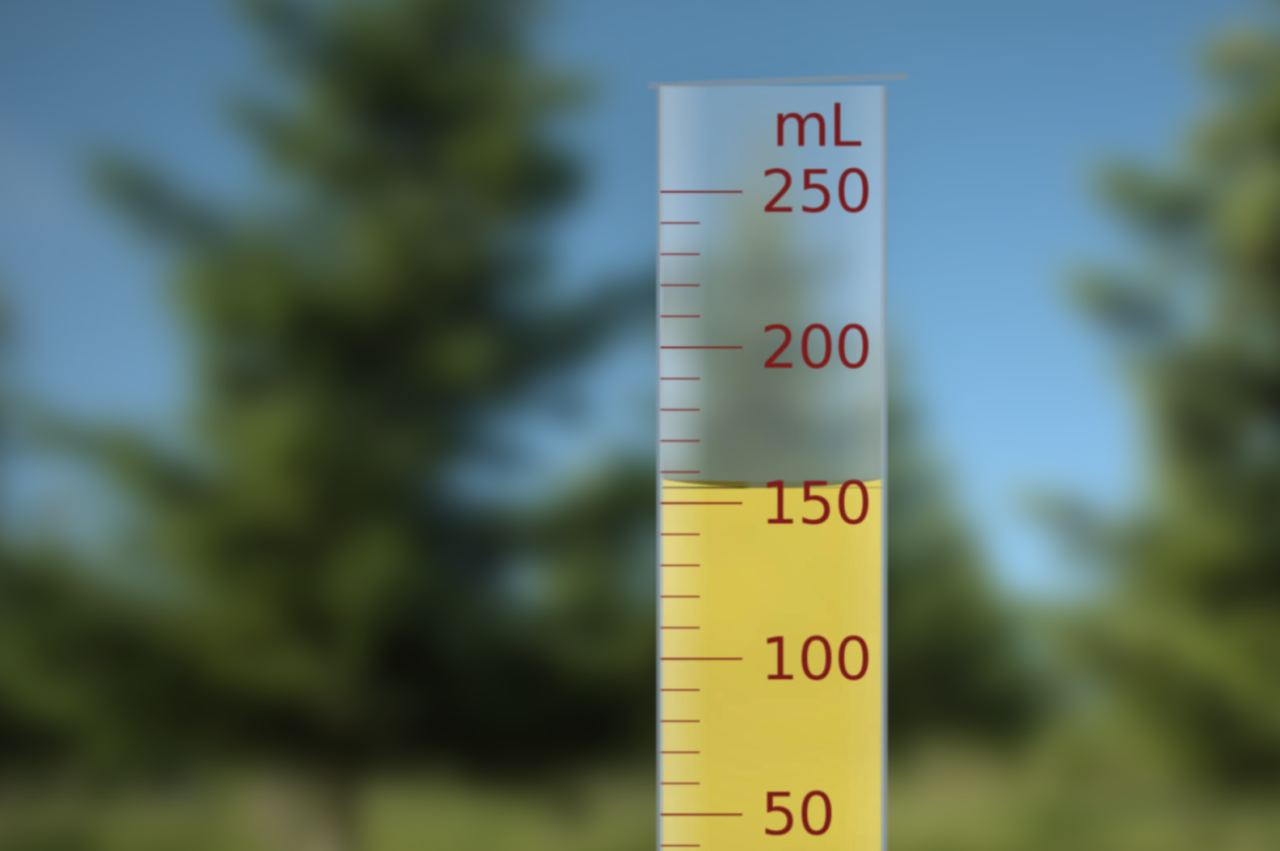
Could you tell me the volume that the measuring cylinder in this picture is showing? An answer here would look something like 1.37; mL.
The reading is 155; mL
